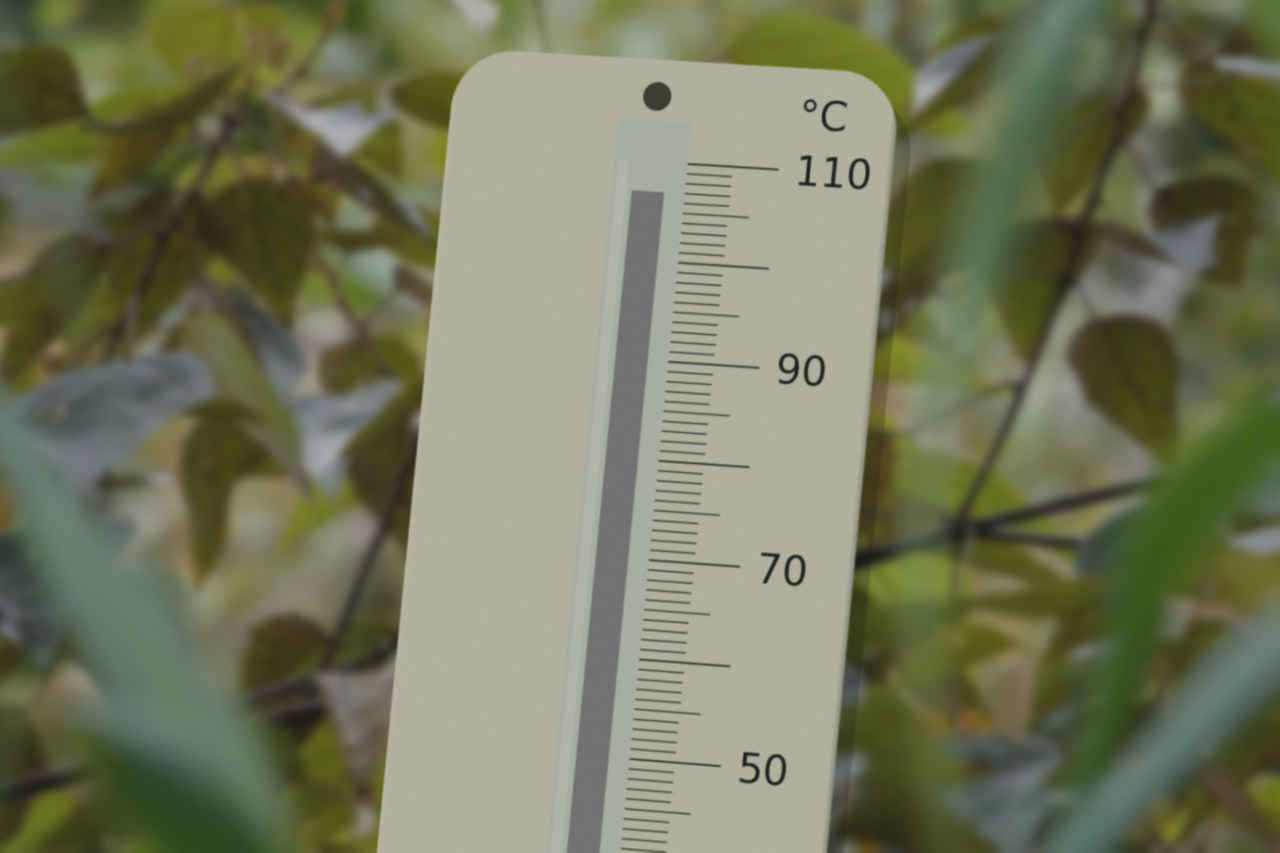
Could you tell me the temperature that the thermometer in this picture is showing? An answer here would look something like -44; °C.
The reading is 107; °C
